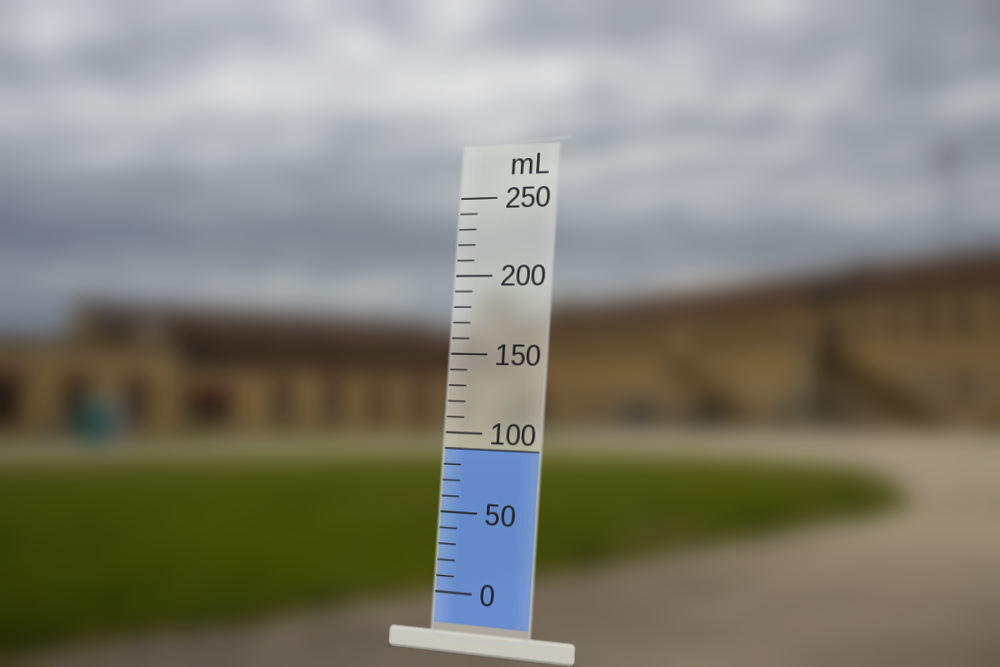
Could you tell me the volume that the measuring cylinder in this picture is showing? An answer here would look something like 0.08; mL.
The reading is 90; mL
